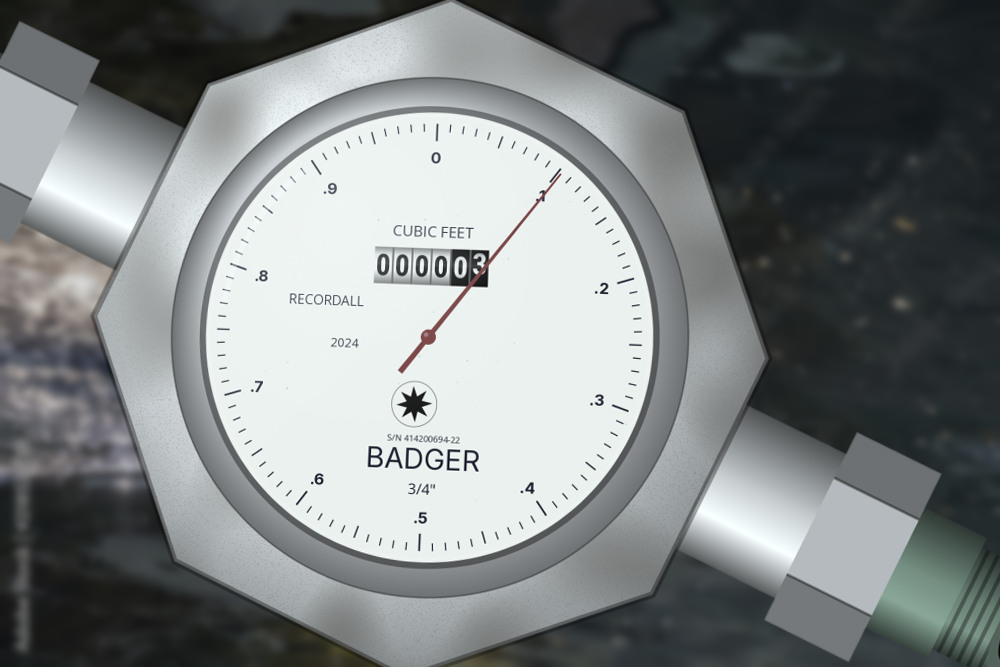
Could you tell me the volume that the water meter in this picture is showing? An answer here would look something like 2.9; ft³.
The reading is 3.10; ft³
